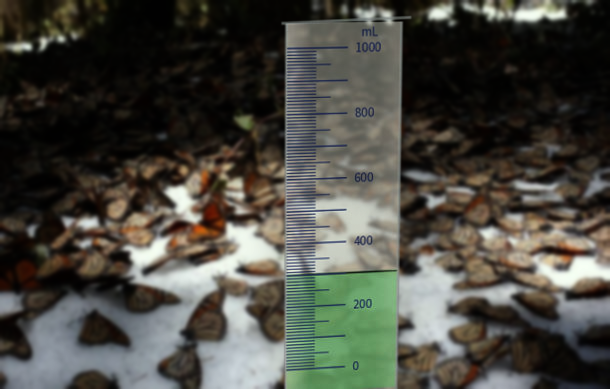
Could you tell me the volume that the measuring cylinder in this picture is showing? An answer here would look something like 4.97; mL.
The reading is 300; mL
